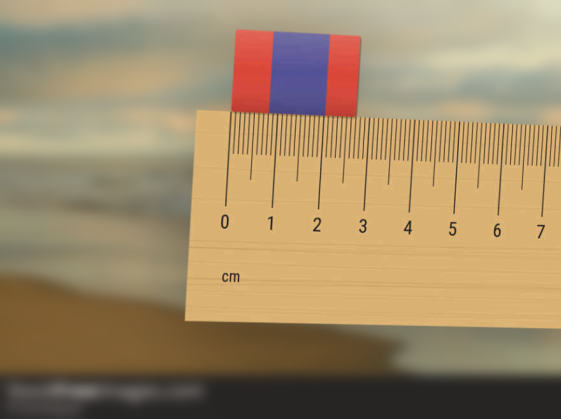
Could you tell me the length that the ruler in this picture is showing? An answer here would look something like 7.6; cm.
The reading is 2.7; cm
